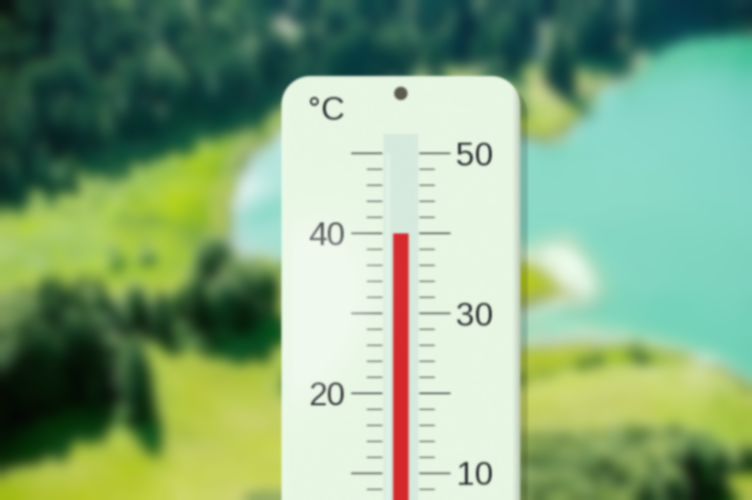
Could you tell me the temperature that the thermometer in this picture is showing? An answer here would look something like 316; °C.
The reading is 40; °C
